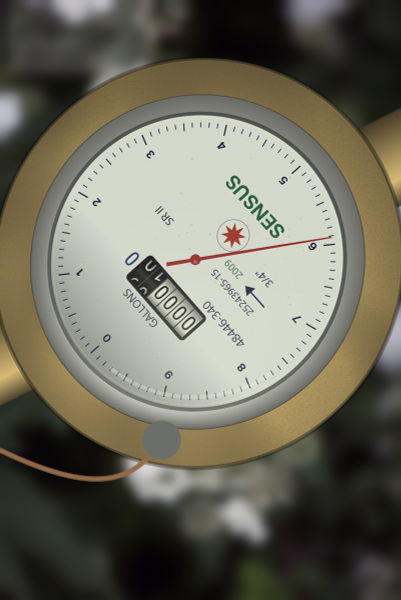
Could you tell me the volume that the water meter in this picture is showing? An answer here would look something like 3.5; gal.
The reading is 95.9; gal
